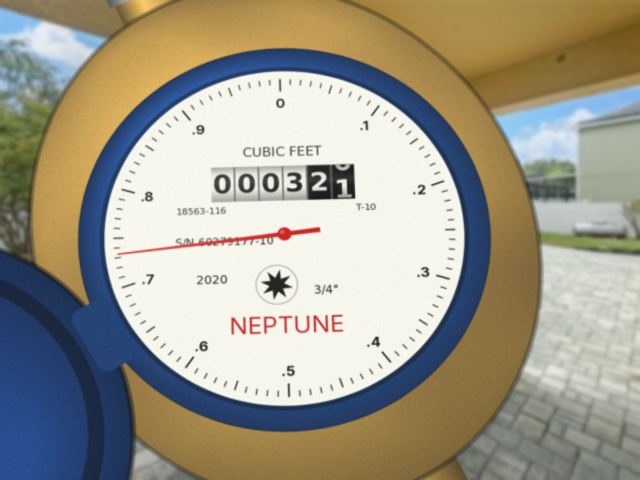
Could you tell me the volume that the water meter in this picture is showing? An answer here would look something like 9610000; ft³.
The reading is 320.73; ft³
